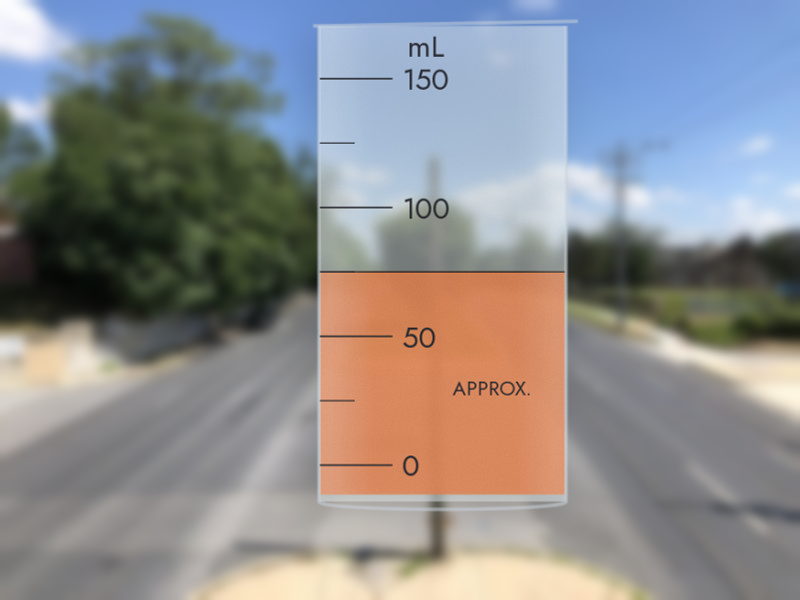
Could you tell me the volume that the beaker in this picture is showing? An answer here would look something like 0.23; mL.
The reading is 75; mL
